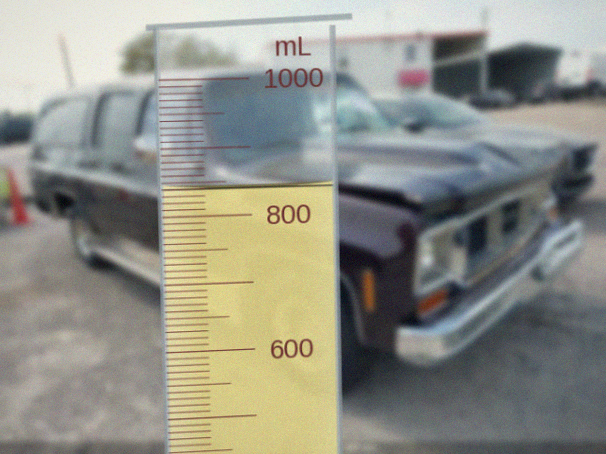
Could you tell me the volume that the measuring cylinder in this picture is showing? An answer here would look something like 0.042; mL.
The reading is 840; mL
